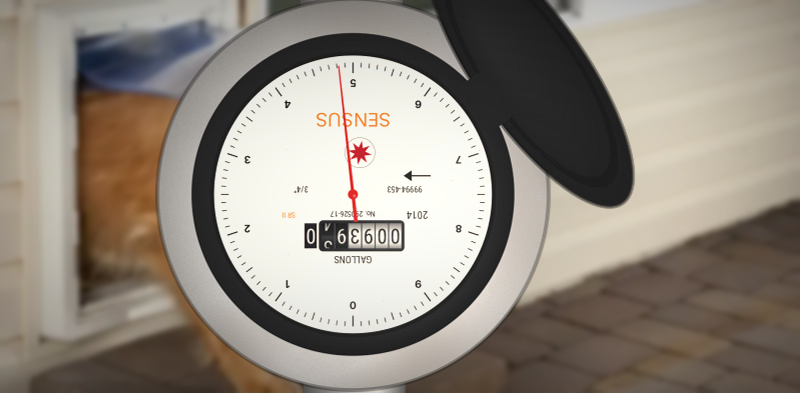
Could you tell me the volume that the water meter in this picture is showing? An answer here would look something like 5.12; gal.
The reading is 93934.8; gal
